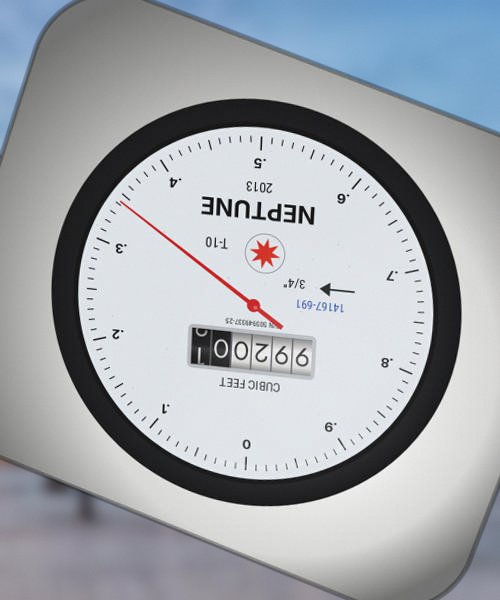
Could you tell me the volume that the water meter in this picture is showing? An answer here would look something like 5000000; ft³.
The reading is 992001.34; ft³
